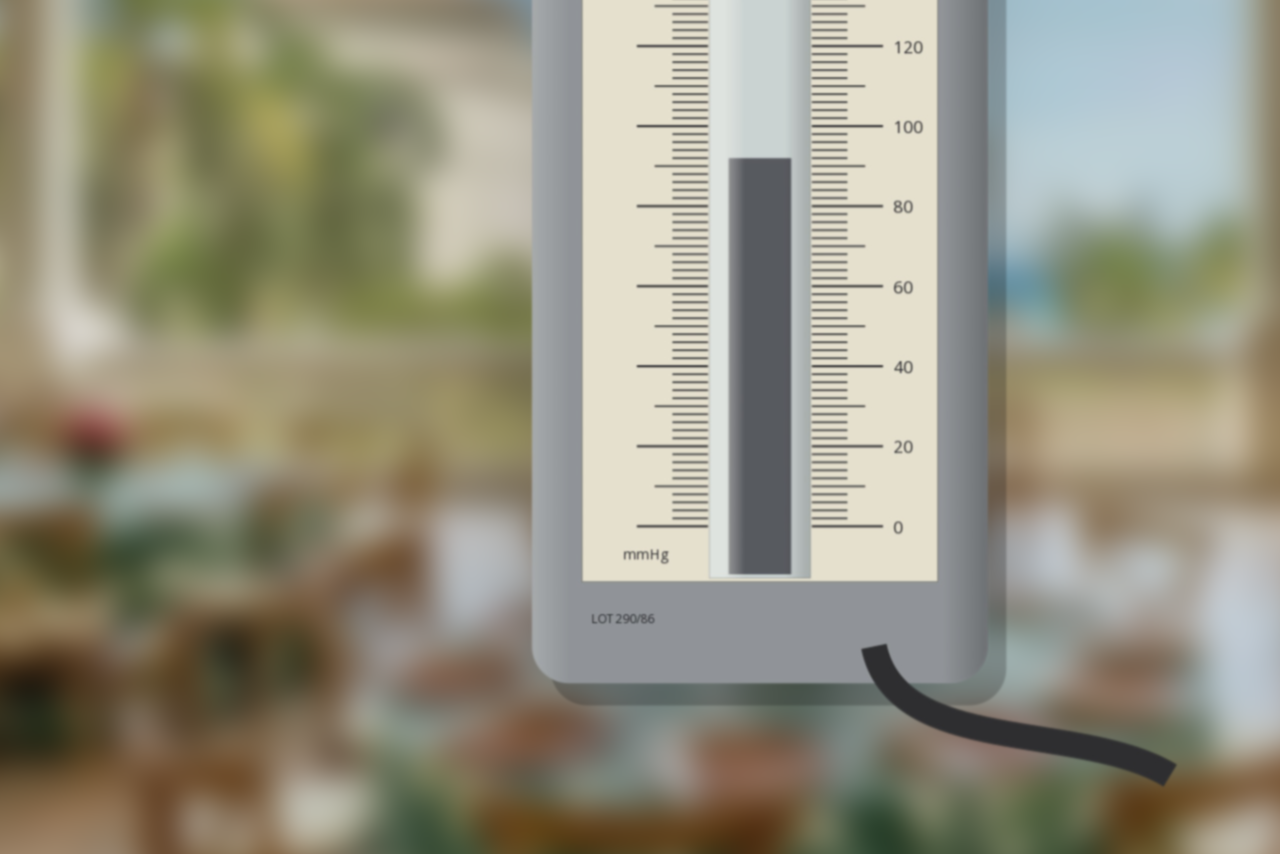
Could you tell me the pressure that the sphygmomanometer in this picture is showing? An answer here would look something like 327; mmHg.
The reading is 92; mmHg
